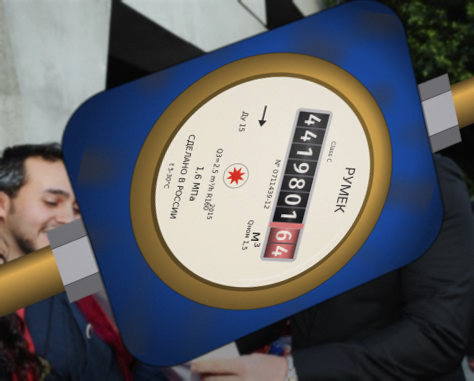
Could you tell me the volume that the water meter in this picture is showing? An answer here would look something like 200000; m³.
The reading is 4419801.64; m³
